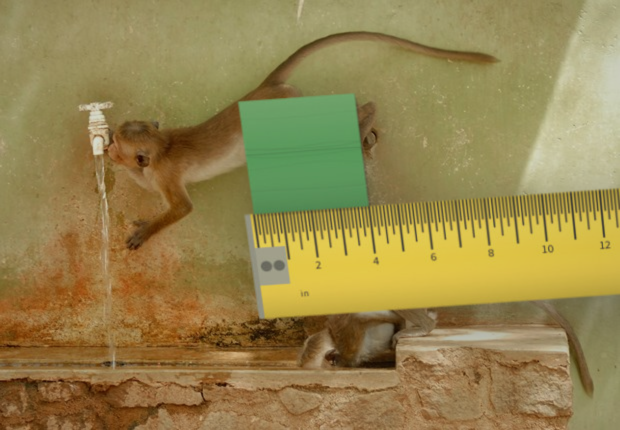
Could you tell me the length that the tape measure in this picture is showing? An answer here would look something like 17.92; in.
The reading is 4; in
